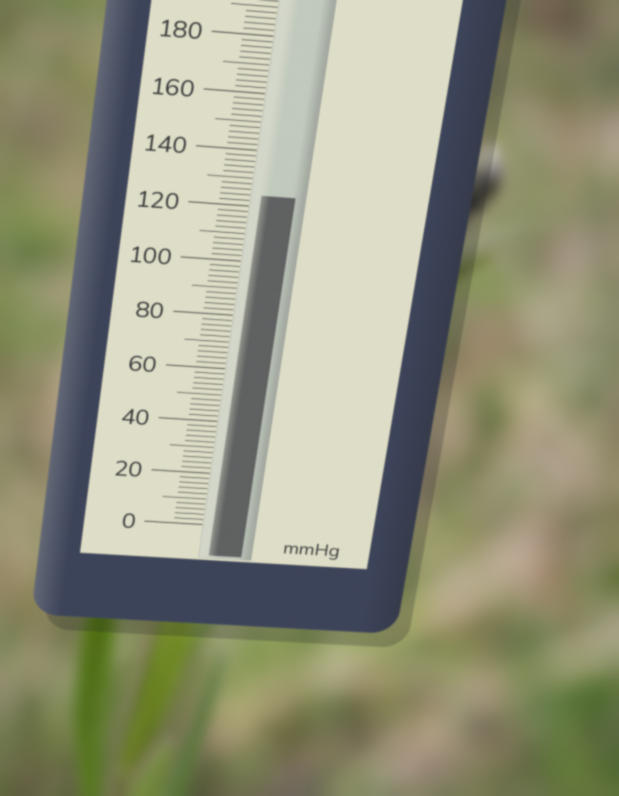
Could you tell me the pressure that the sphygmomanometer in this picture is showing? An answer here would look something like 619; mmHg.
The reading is 124; mmHg
